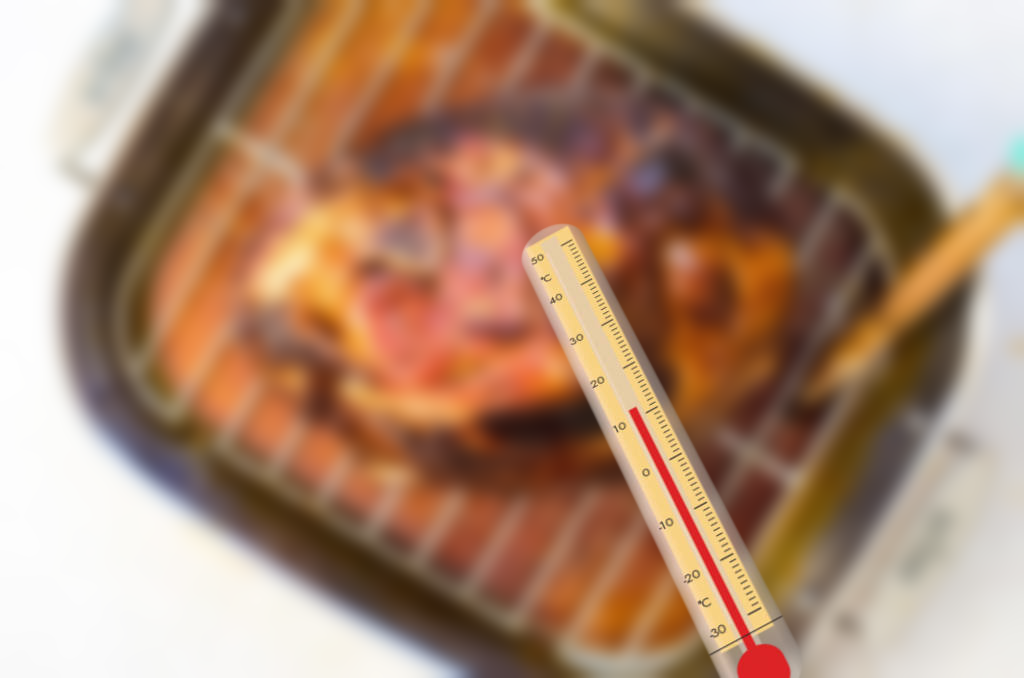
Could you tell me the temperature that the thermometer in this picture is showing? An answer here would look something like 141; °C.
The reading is 12; °C
